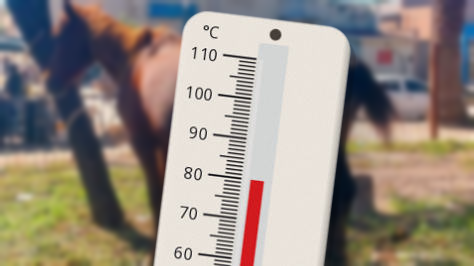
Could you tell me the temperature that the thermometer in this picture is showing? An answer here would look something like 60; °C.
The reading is 80; °C
